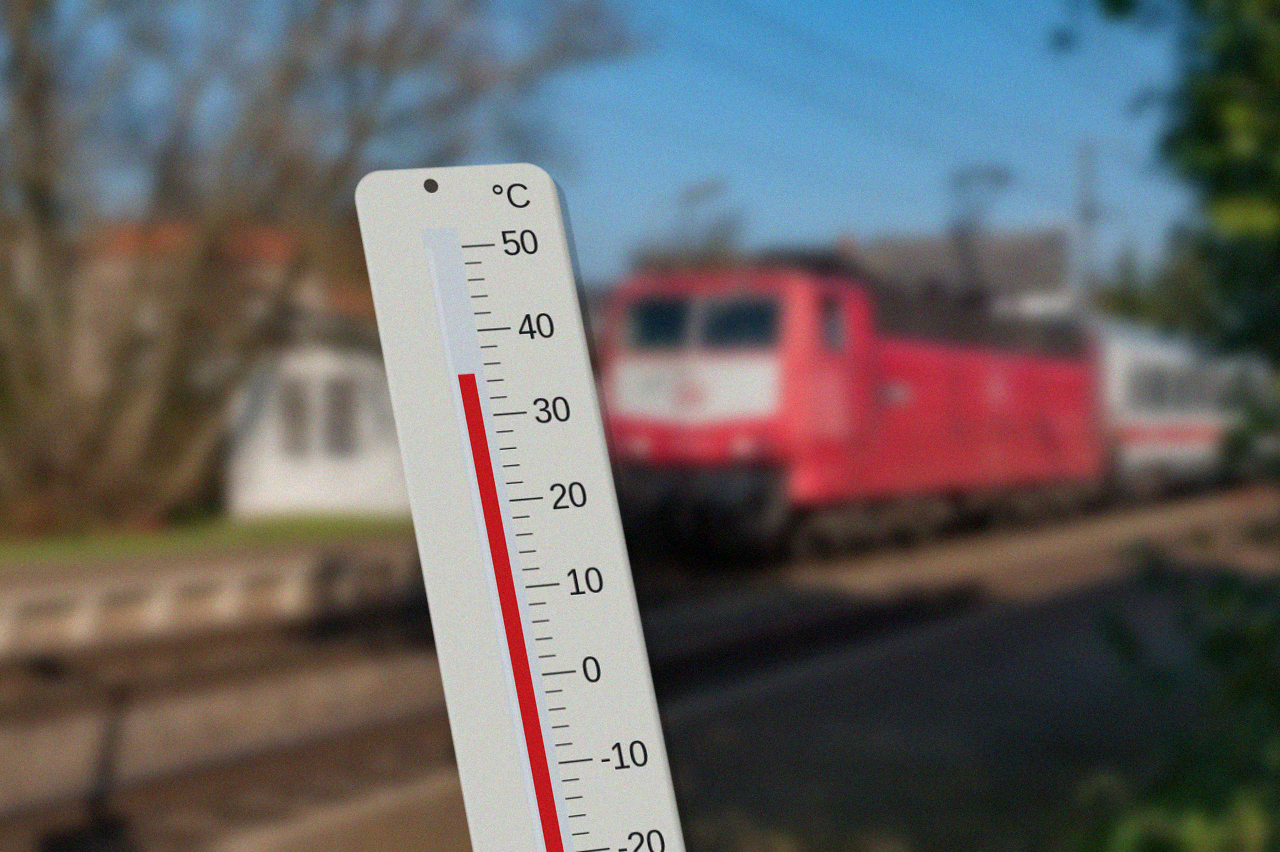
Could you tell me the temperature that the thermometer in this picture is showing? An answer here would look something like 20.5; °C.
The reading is 35; °C
